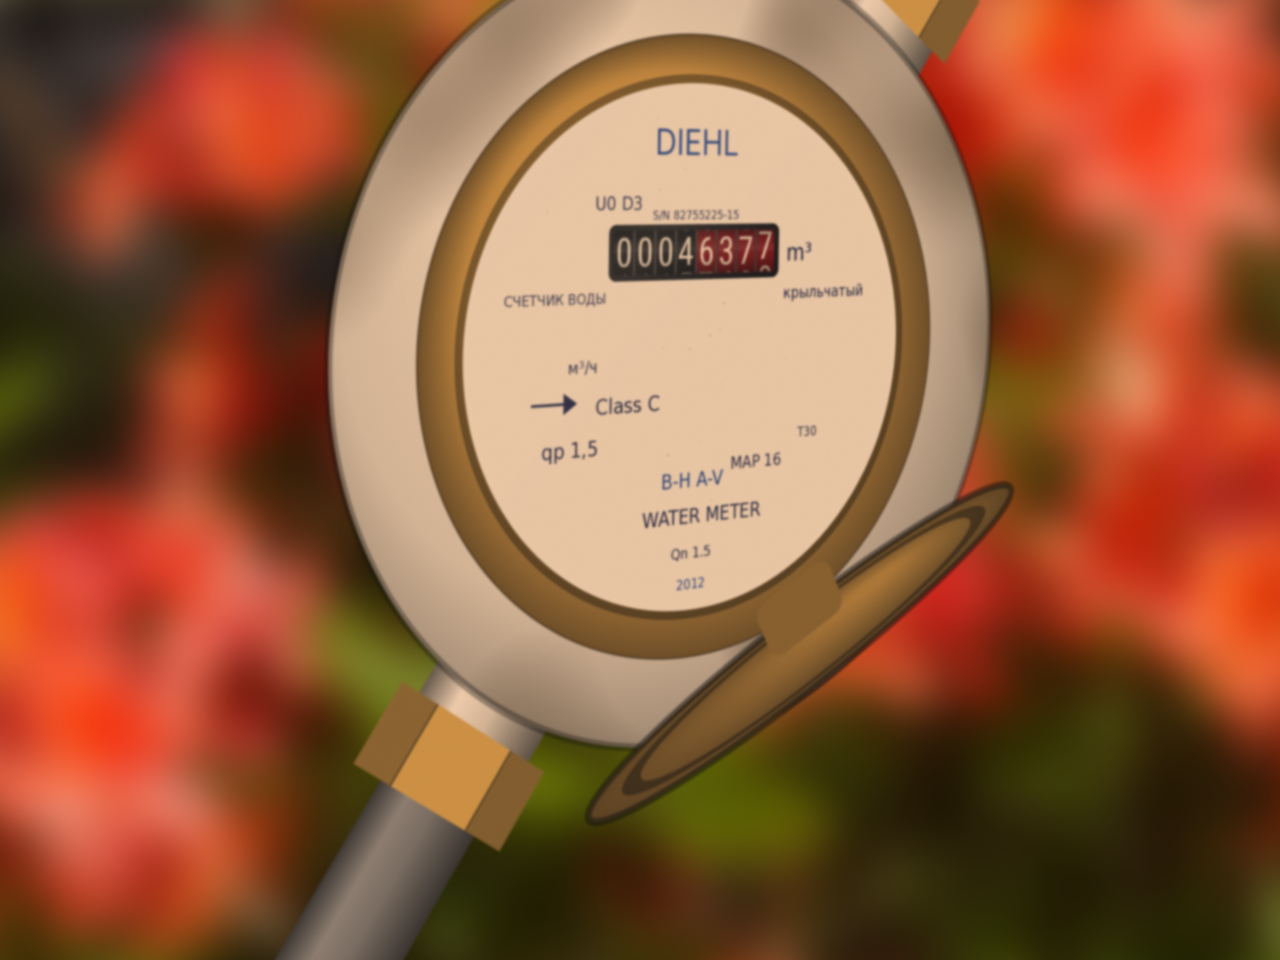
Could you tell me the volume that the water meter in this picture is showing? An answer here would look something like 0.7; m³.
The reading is 4.6377; m³
